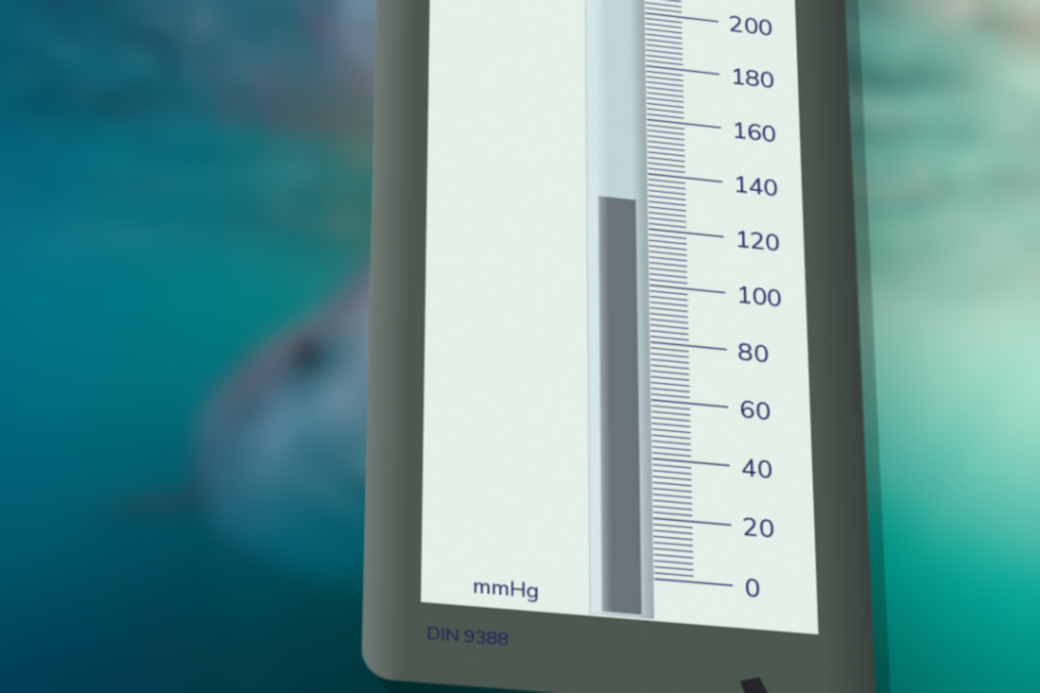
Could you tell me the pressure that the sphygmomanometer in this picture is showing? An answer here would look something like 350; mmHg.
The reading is 130; mmHg
